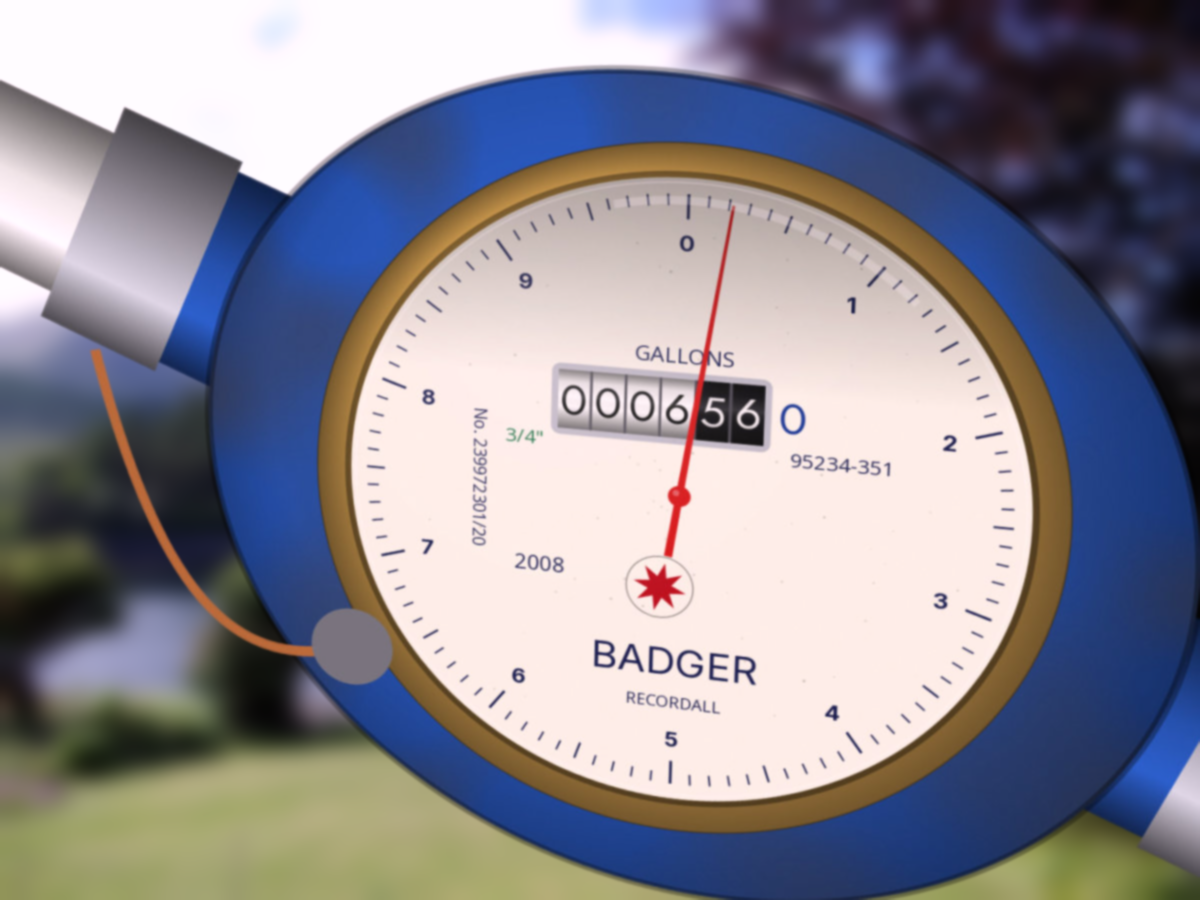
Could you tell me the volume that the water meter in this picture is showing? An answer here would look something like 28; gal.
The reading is 6560.2; gal
